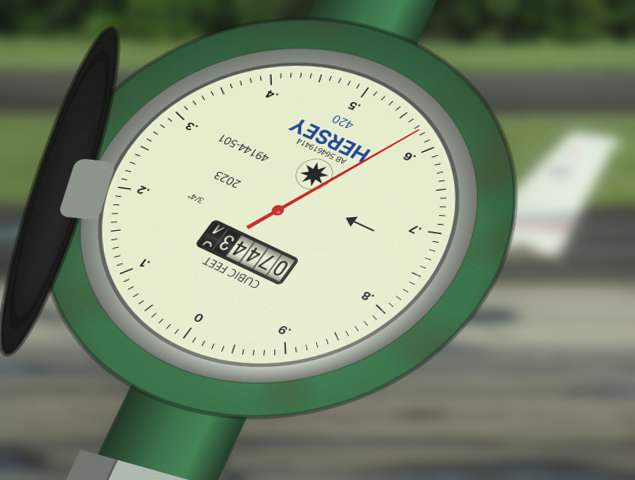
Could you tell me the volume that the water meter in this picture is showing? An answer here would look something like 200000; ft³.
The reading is 74433.57; ft³
